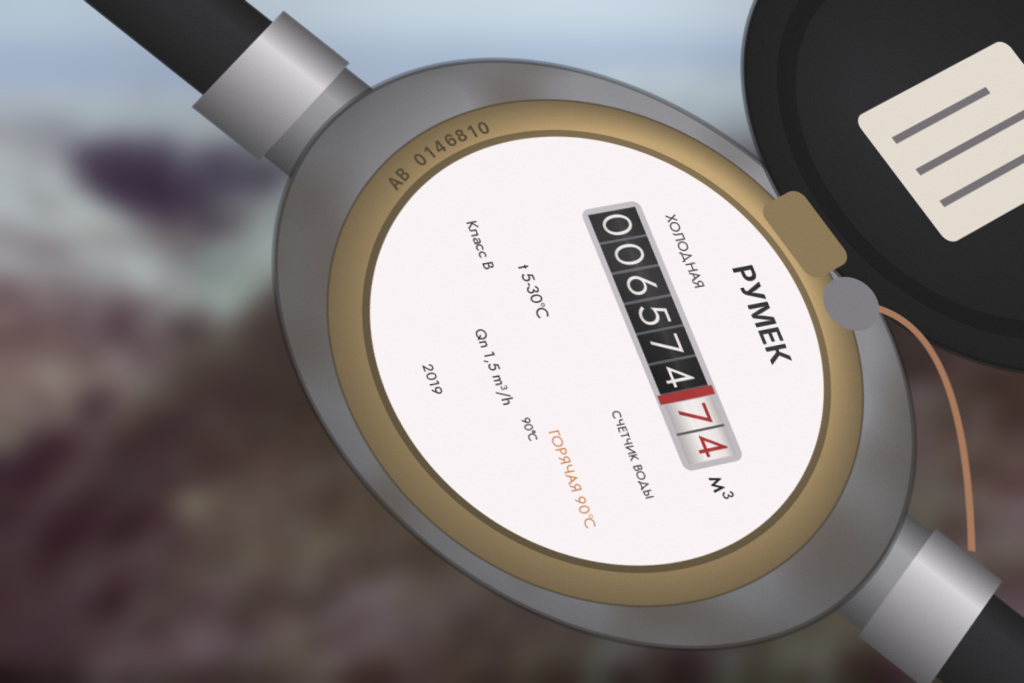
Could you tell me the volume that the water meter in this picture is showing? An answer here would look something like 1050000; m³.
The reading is 6574.74; m³
